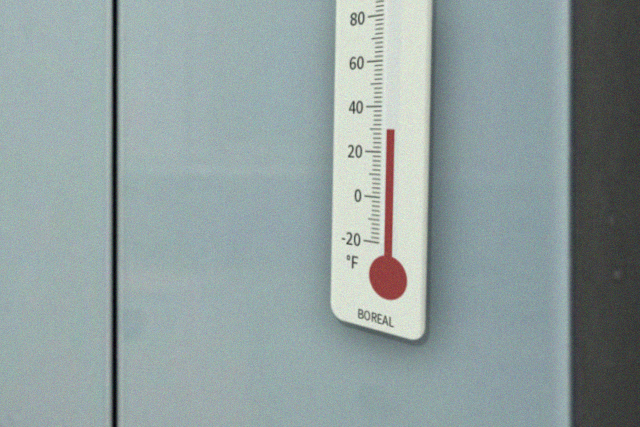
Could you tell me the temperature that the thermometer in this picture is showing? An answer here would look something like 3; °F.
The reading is 30; °F
